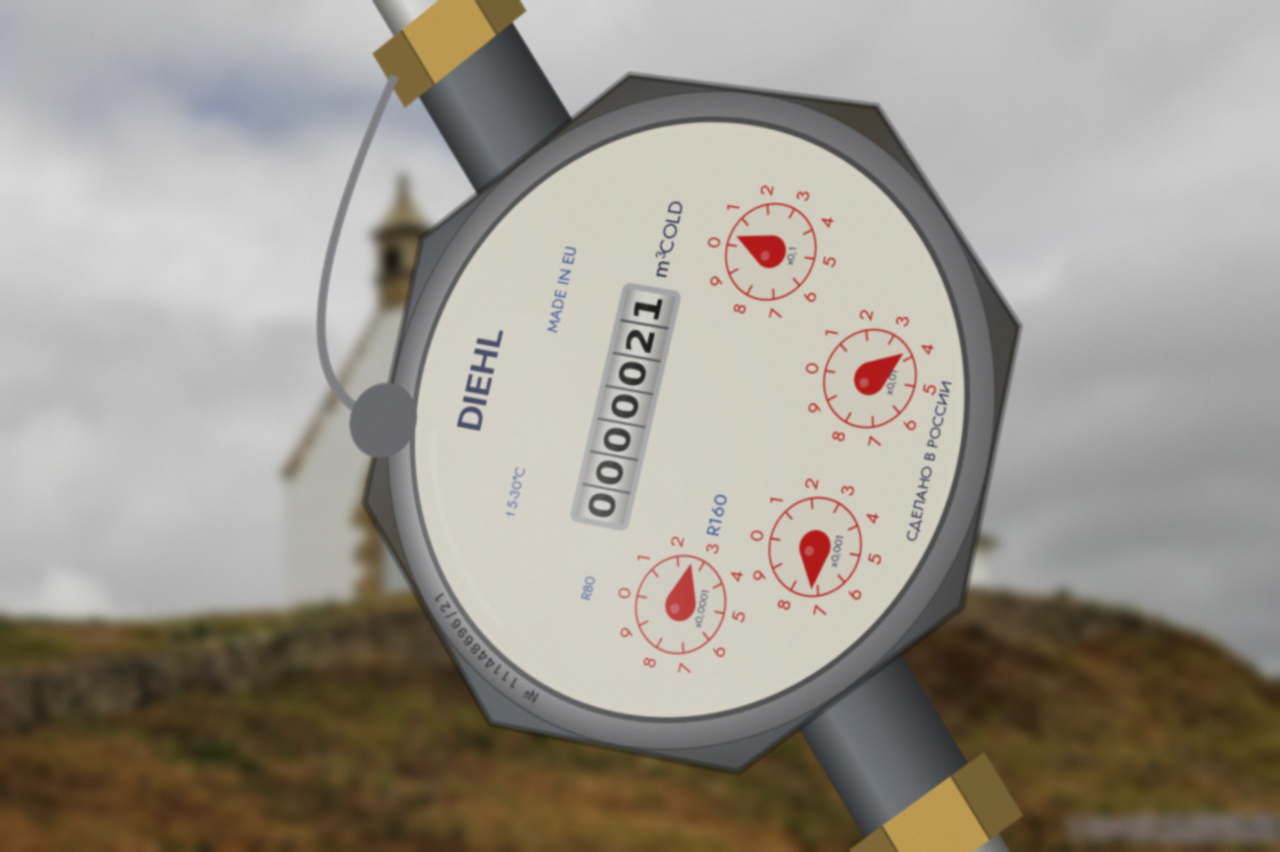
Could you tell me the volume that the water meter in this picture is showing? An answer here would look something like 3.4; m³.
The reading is 21.0372; m³
